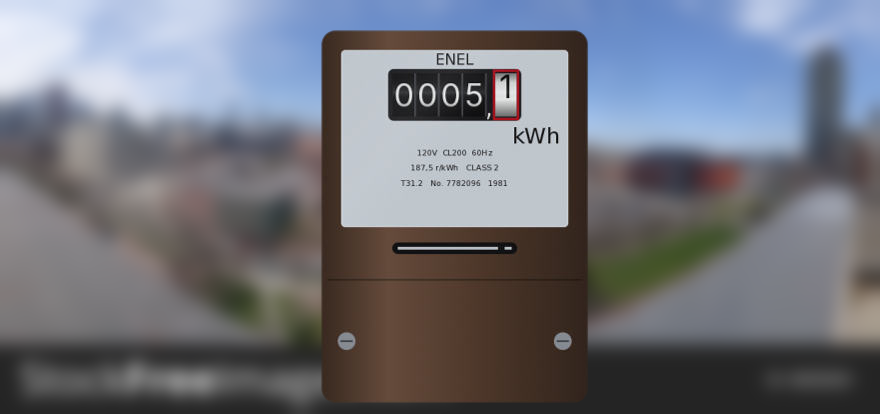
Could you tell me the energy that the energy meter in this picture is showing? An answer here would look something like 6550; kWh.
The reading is 5.1; kWh
